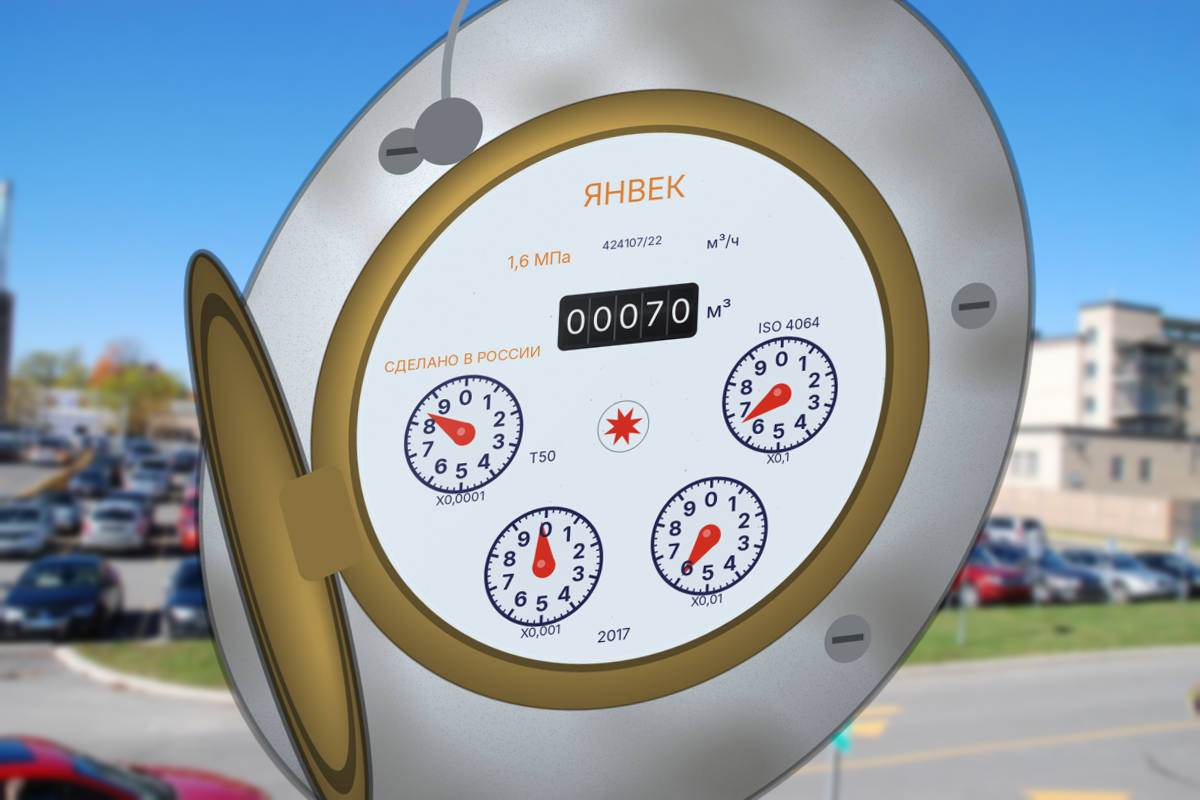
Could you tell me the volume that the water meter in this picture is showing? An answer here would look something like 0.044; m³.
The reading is 70.6598; m³
